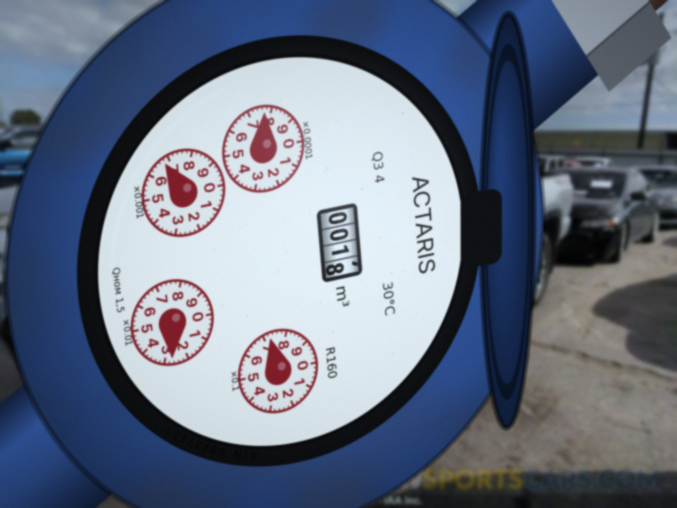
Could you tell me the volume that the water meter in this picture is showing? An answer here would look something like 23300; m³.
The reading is 17.7267; m³
